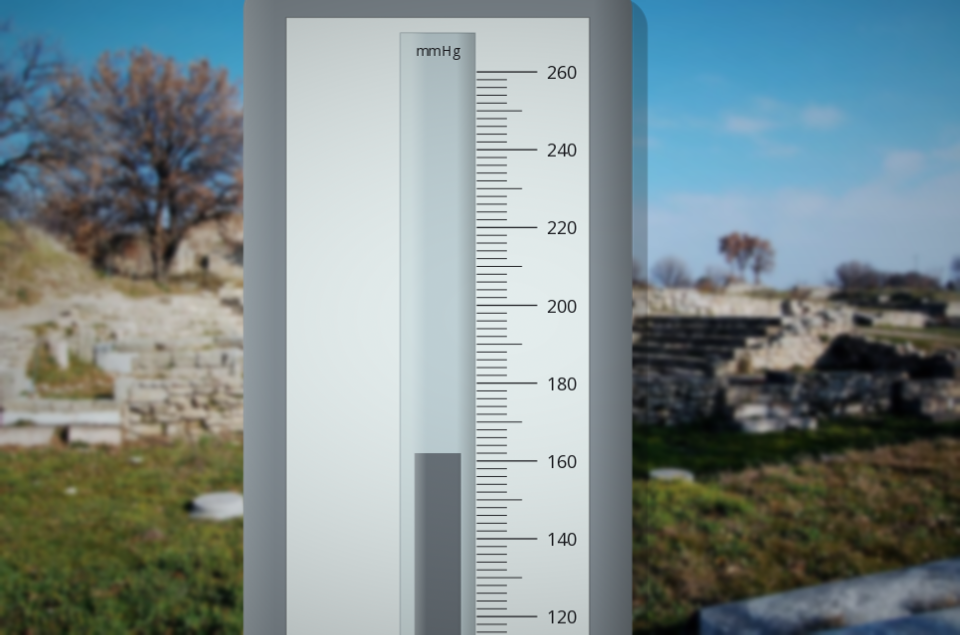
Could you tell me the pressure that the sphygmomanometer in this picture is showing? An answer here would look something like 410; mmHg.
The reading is 162; mmHg
